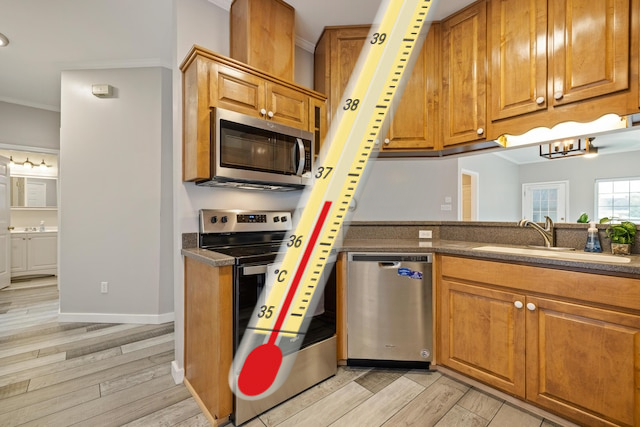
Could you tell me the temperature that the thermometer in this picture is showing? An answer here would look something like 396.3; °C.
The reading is 36.6; °C
